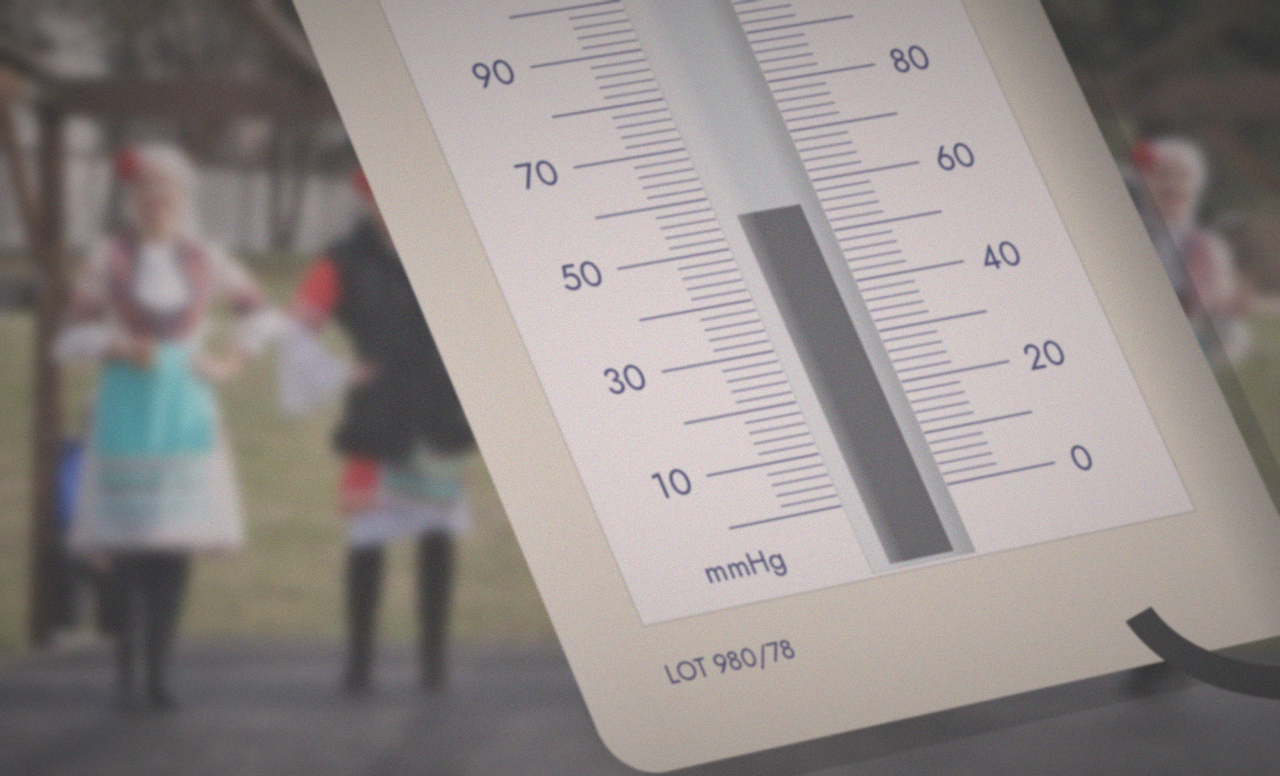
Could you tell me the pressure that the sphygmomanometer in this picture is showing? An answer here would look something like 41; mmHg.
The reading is 56; mmHg
